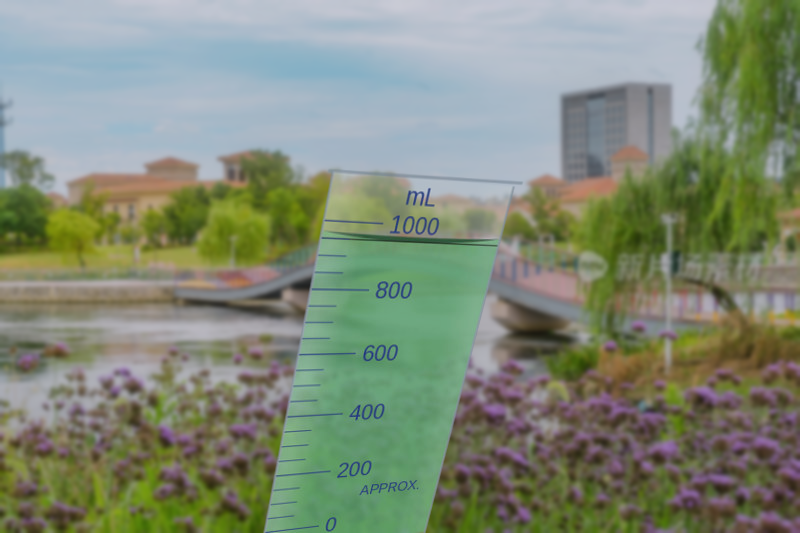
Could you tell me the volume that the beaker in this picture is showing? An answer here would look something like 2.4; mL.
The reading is 950; mL
